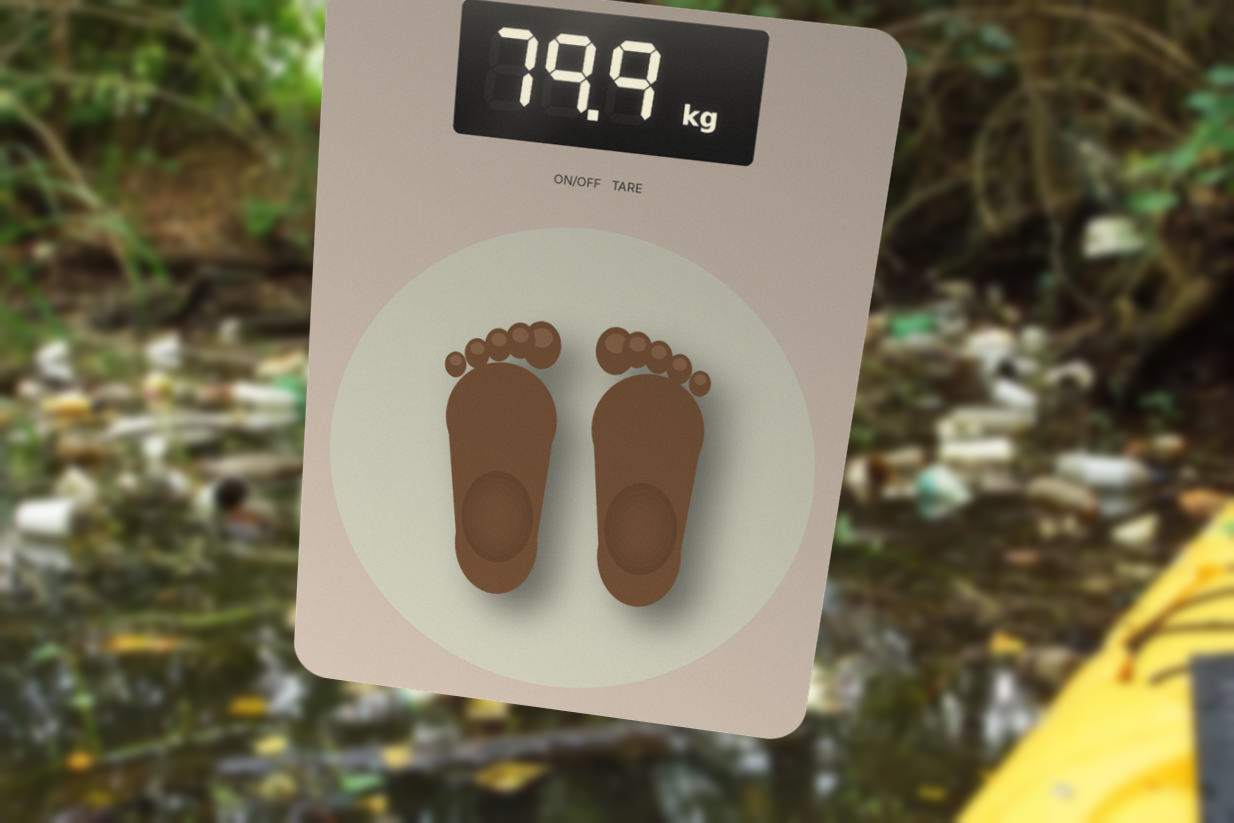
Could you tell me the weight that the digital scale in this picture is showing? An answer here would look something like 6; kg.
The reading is 79.9; kg
